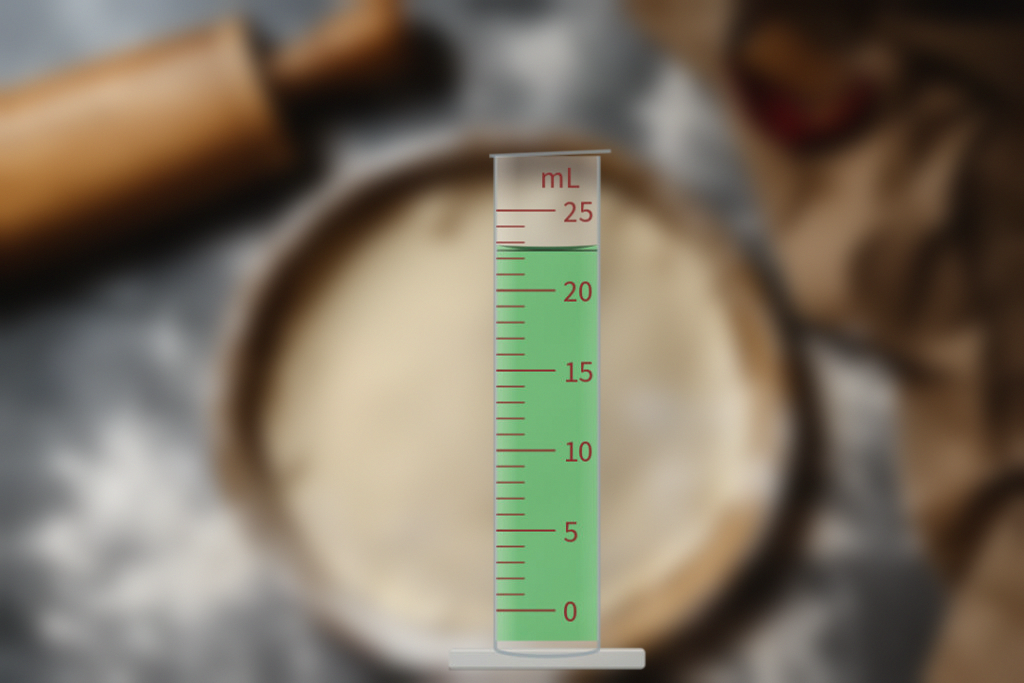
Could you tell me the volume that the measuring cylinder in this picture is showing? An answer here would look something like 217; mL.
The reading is 22.5; mL
